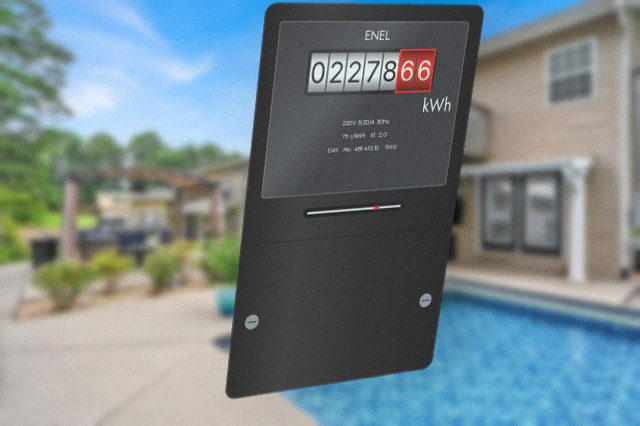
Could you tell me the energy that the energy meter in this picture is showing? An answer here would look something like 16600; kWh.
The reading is 2278.66; kWh
